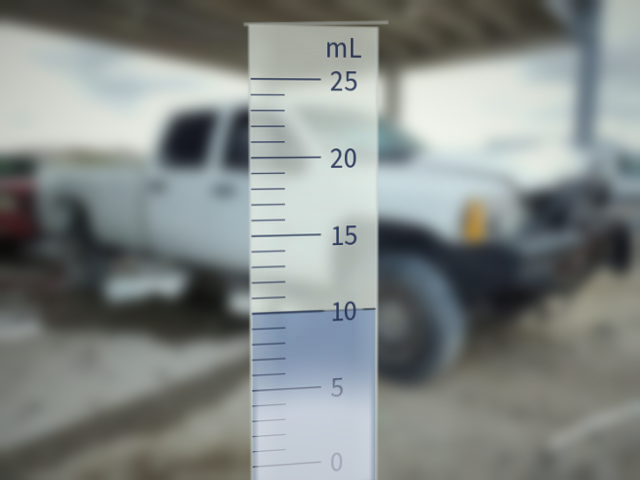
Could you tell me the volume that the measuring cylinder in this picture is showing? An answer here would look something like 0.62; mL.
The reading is 10; mL
